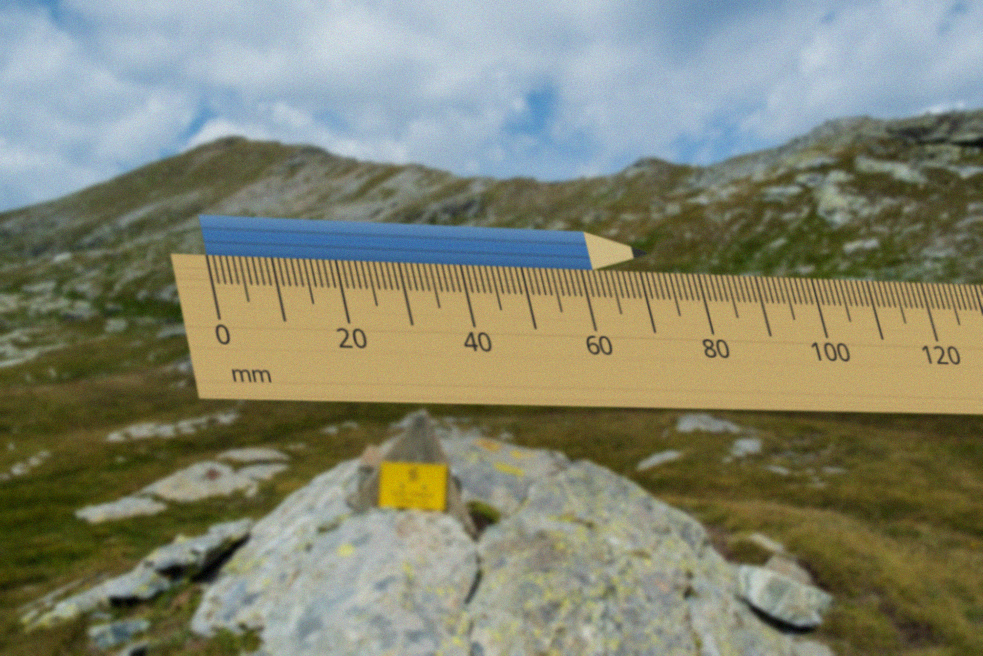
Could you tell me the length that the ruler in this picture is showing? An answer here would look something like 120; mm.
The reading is 72; mm
